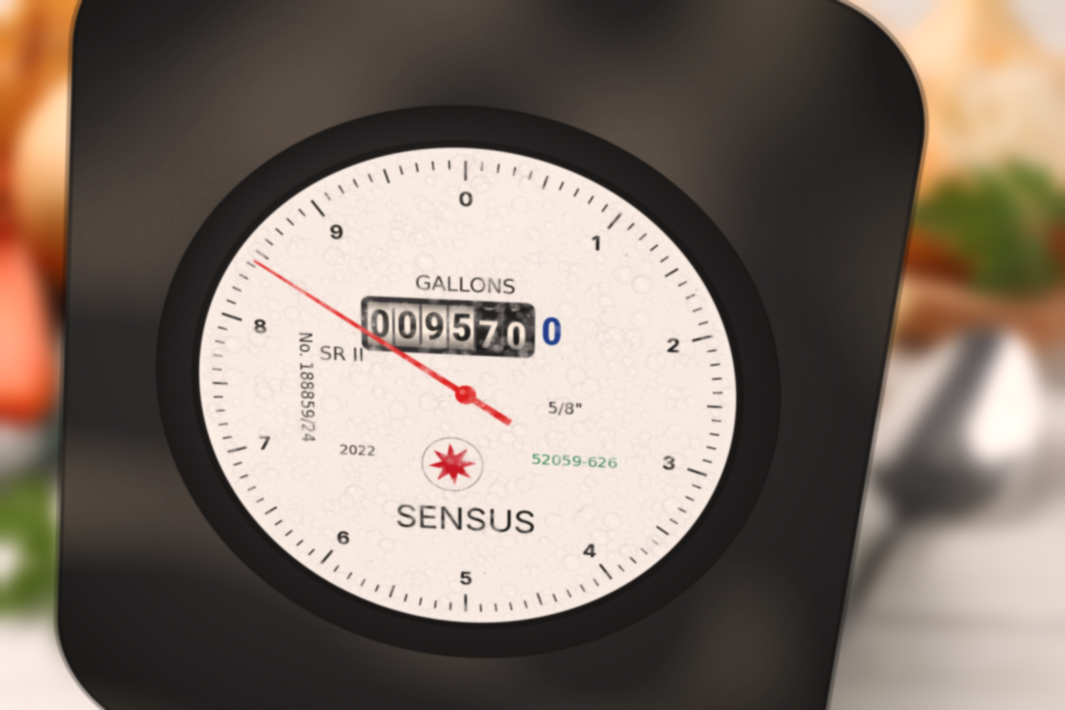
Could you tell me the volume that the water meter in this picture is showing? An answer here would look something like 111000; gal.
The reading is 95698.4; gal
